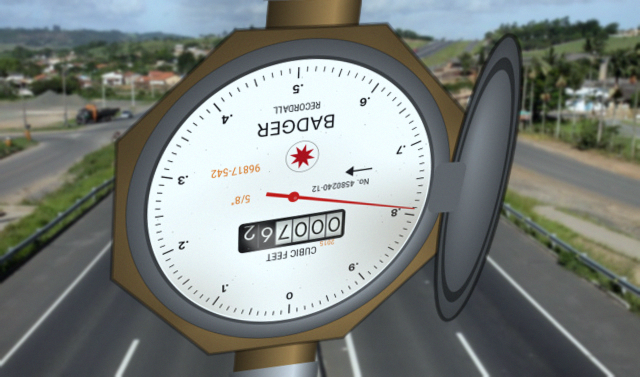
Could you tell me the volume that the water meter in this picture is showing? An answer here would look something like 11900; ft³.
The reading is 761.79; ft³
